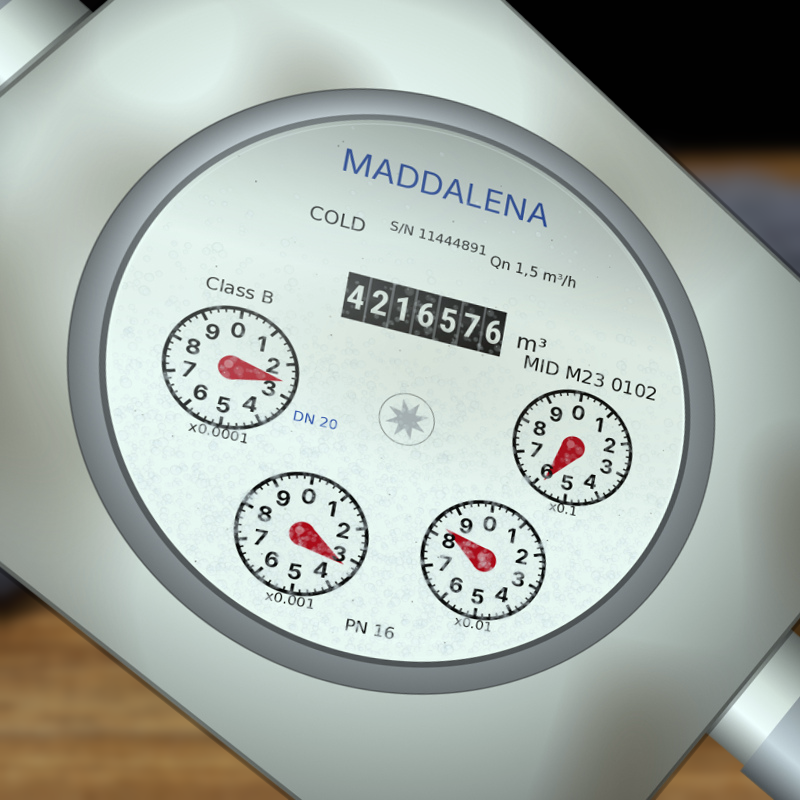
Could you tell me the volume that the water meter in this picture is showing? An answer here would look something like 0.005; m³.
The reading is 4216576.5832; m³
